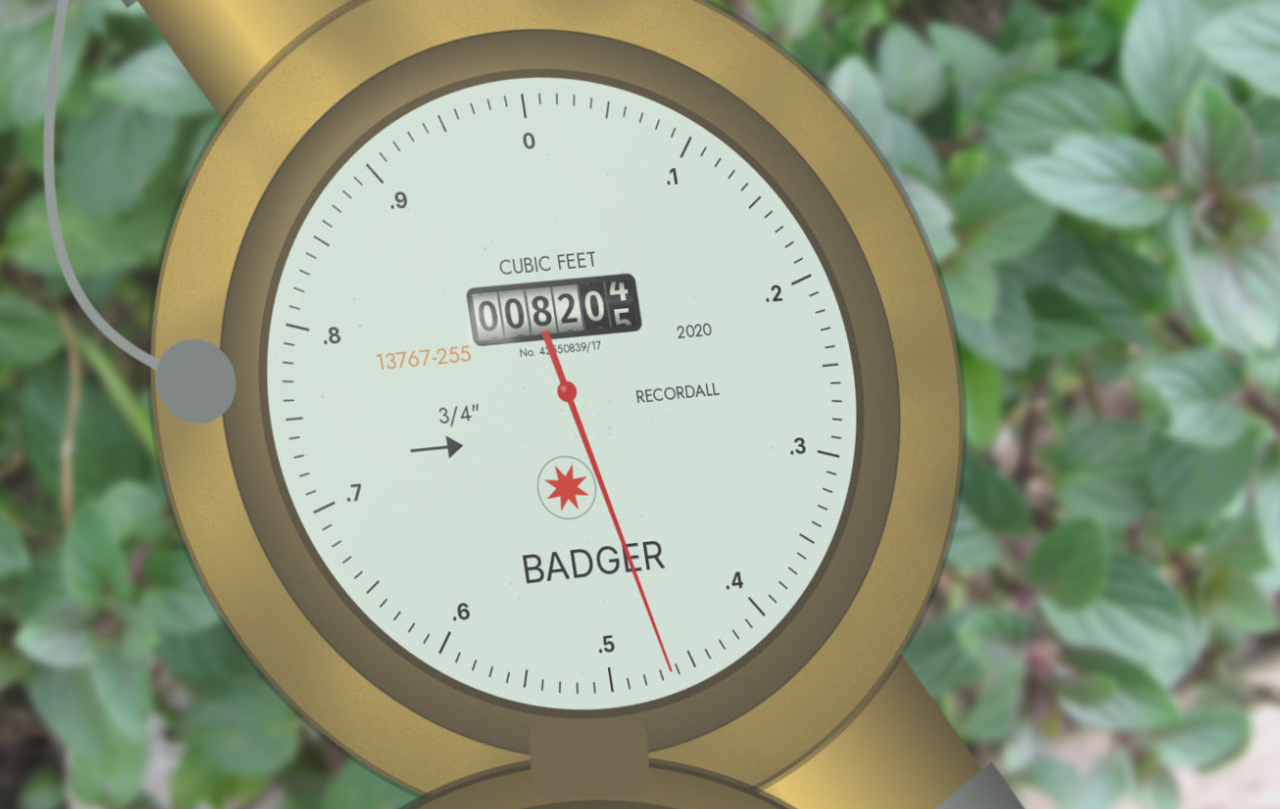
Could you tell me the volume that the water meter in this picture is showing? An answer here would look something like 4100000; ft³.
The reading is 8204.46; ft³
